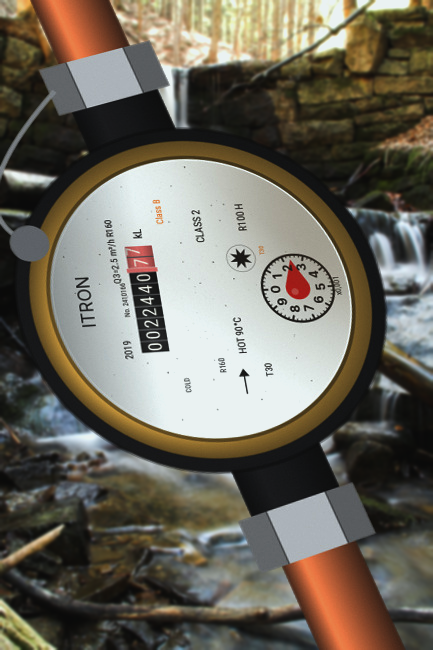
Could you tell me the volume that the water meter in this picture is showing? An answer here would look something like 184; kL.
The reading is 22440.772; kL
